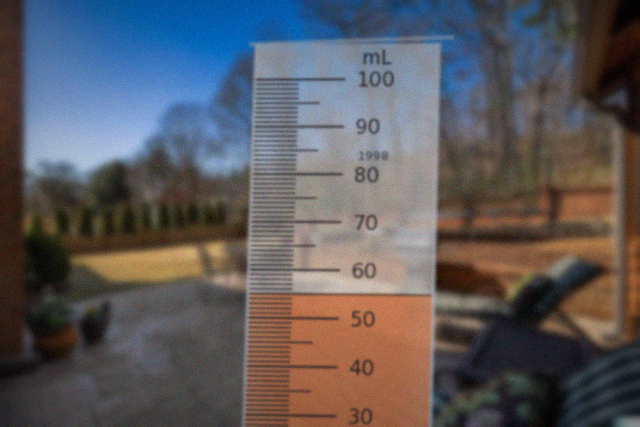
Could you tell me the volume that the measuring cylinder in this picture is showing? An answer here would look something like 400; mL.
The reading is 55; mL
